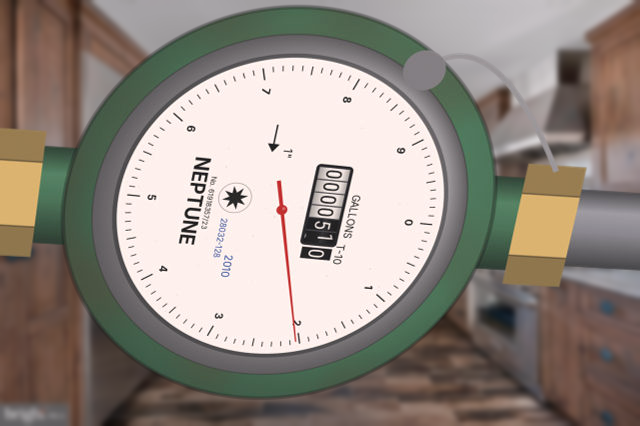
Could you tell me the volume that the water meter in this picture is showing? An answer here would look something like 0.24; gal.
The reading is 512.0; gal
